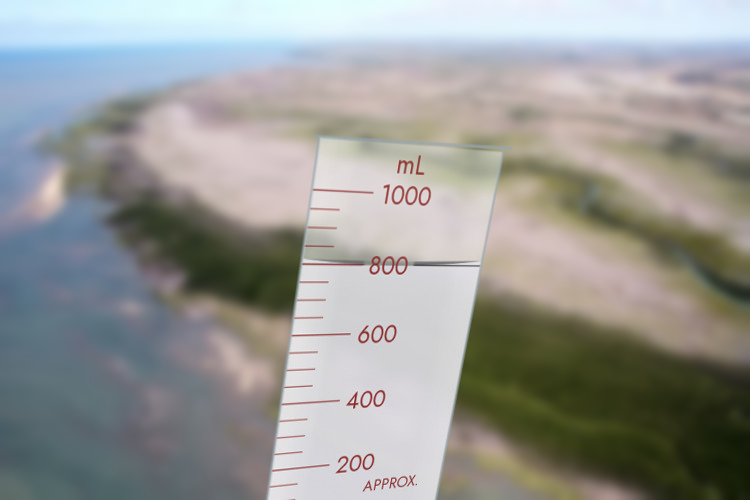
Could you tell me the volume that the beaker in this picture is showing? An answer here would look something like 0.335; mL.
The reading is 800; mL
